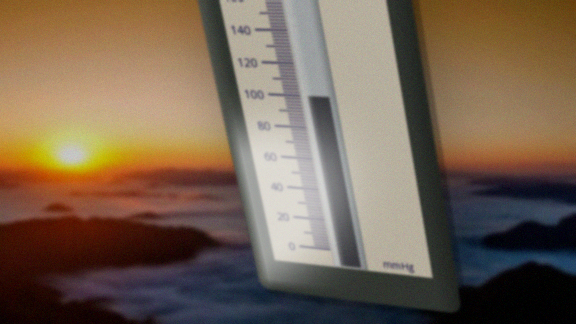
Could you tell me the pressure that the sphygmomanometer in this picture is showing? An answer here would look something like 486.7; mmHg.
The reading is 100; mmHg
